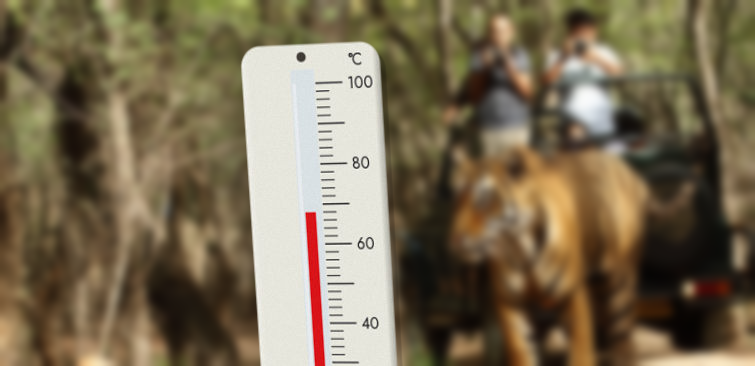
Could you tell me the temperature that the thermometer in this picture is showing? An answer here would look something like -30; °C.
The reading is 68; °C
